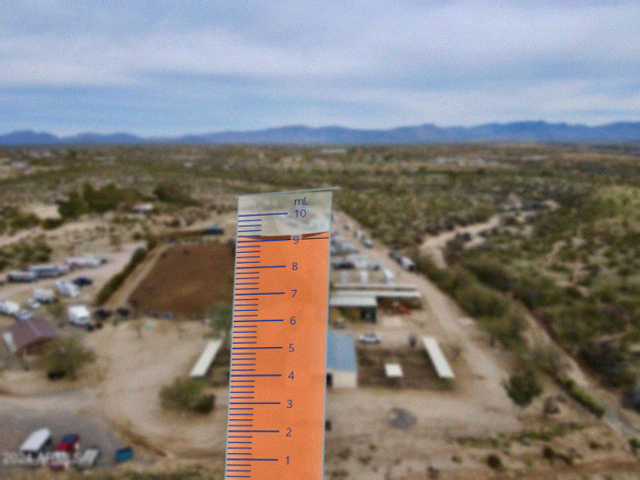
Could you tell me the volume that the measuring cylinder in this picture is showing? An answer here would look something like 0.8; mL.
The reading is 9; mL
